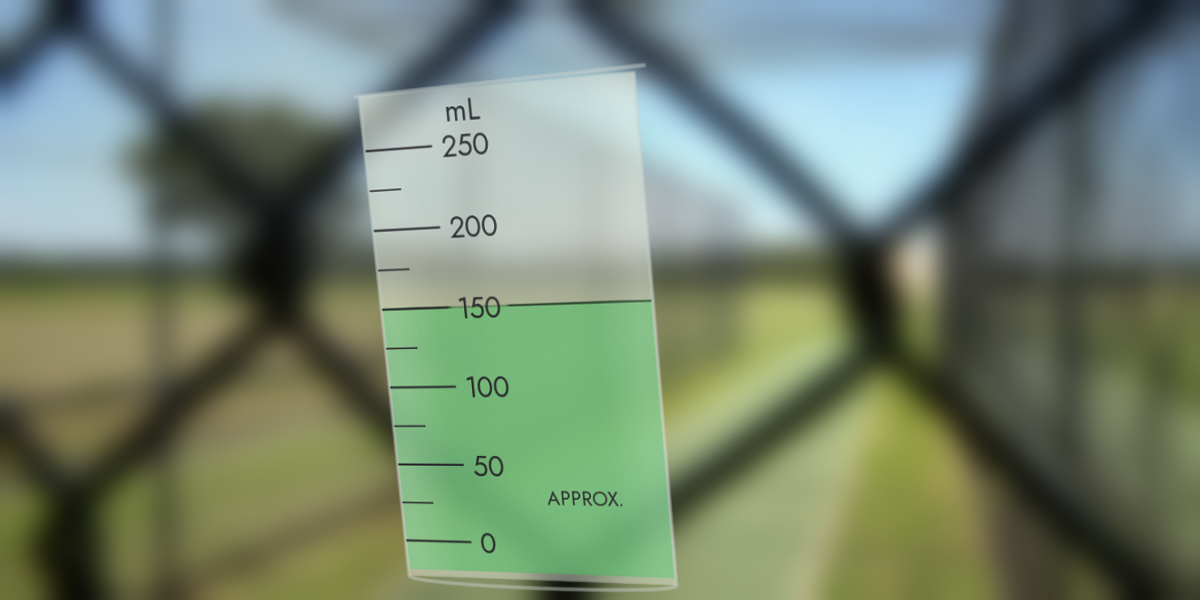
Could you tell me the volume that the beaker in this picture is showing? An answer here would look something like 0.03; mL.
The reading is 150; mL
